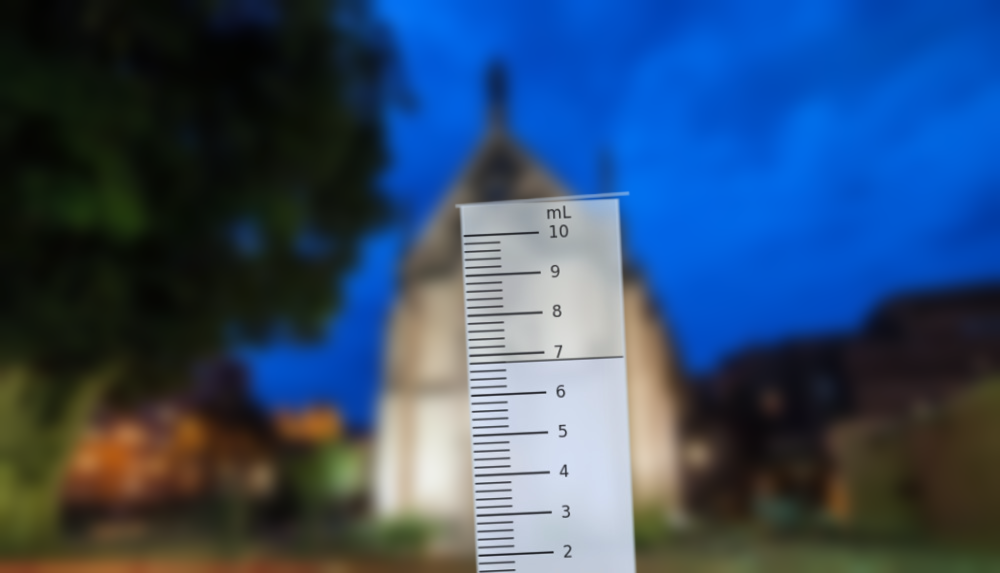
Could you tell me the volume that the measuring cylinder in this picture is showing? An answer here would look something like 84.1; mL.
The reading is 6.8; mL
